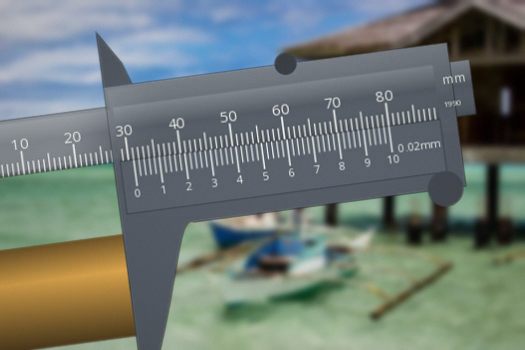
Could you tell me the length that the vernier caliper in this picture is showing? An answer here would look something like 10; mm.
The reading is 31.0; mm
